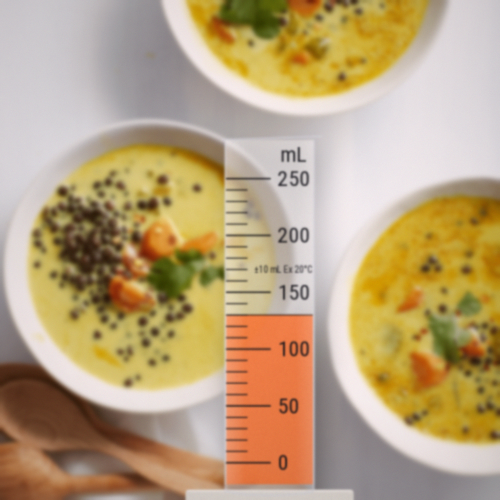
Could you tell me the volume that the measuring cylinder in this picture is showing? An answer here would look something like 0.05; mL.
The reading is 130; mL
